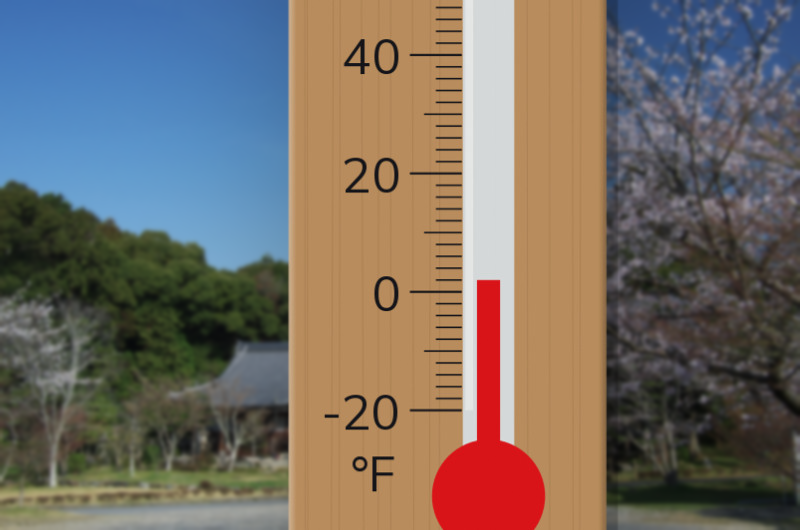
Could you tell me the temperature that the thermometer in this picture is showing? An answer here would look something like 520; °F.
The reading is 2; °F
